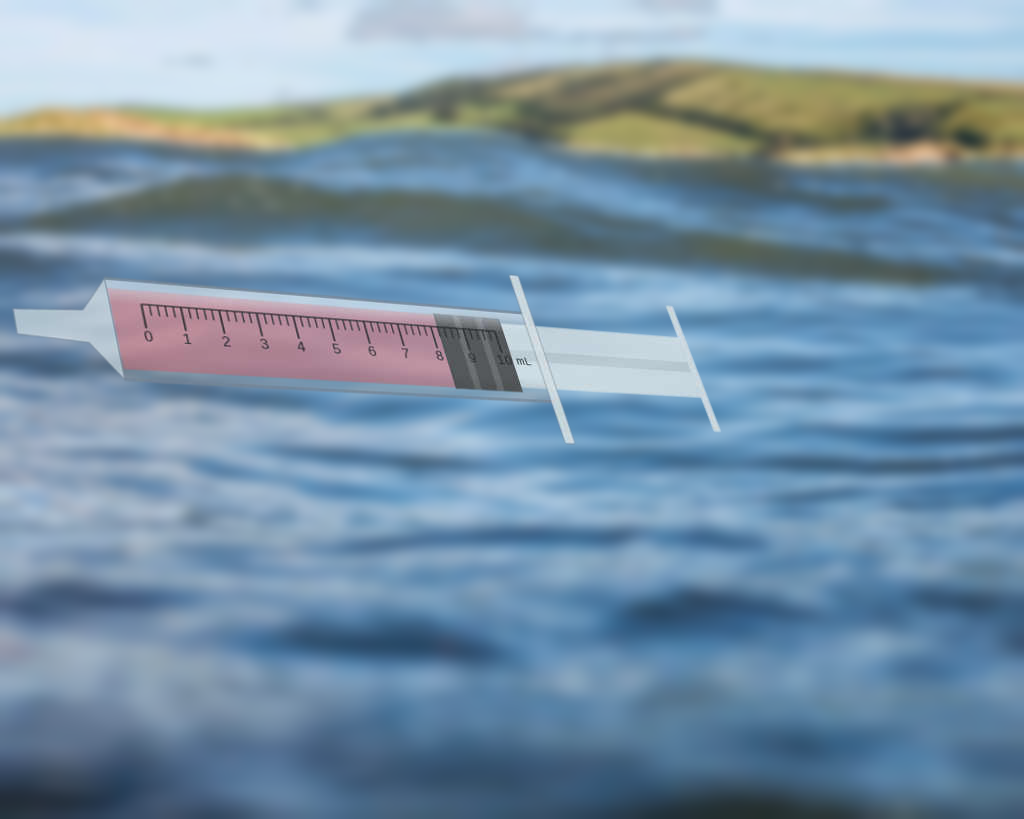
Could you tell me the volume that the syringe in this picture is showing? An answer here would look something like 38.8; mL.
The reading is 8.2; mL
